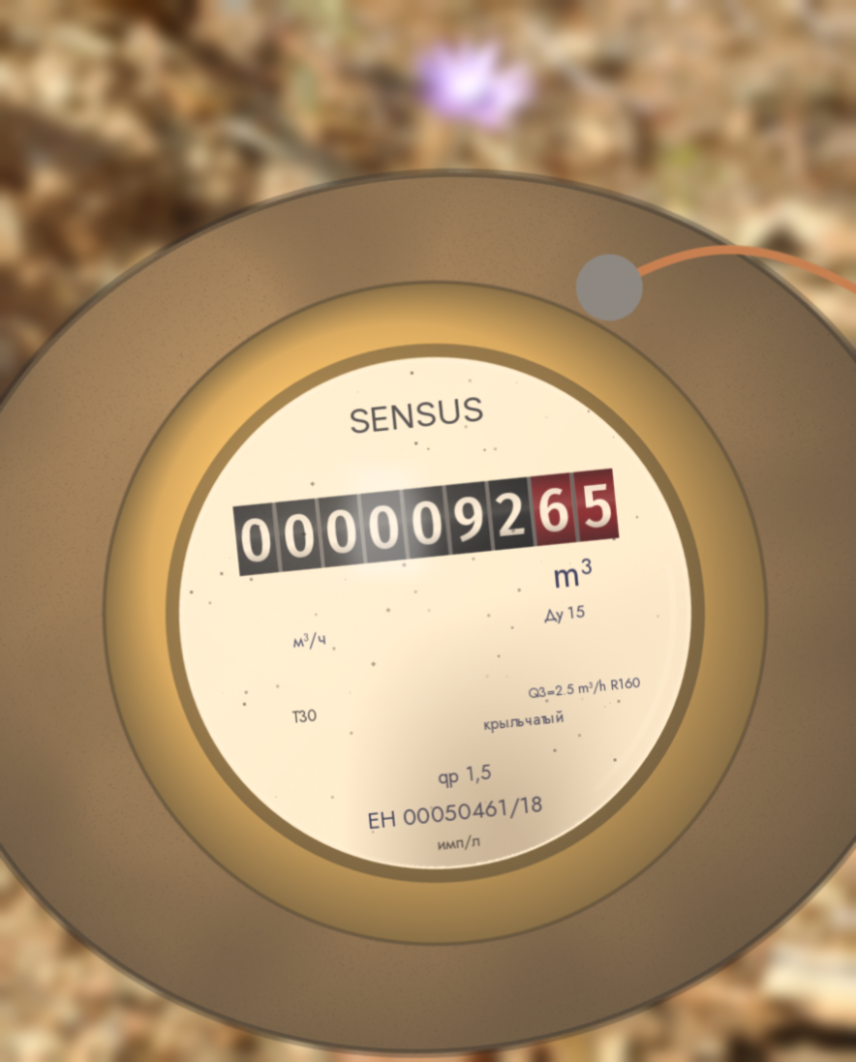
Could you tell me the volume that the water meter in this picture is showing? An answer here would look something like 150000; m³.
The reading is 92.65; m³
